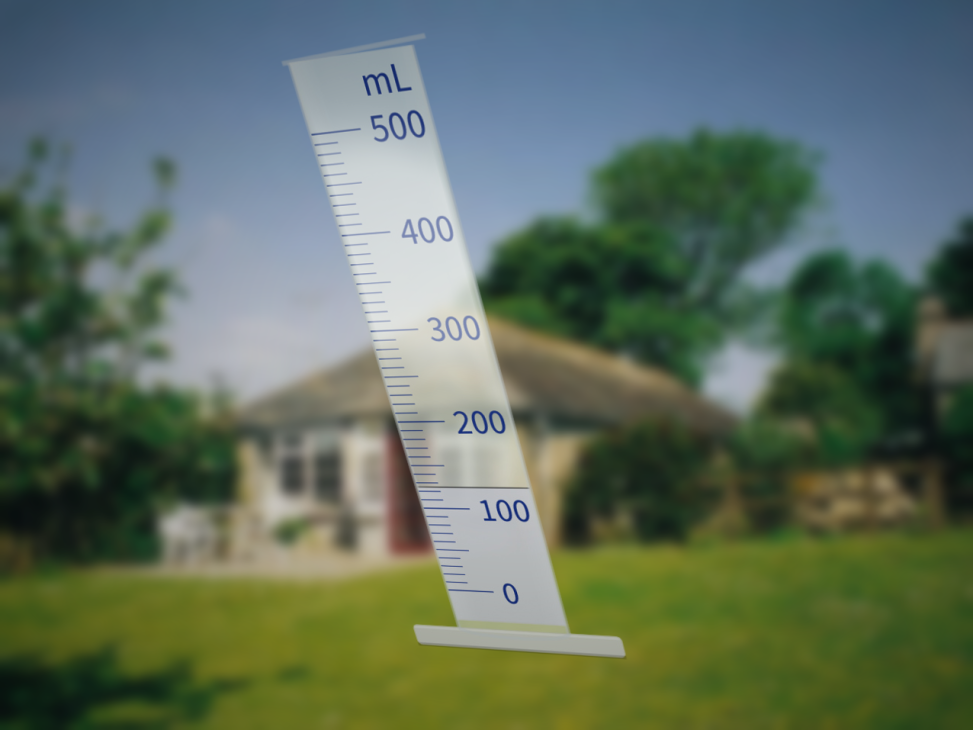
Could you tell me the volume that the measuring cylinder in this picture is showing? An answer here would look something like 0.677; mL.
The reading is 125; mL
